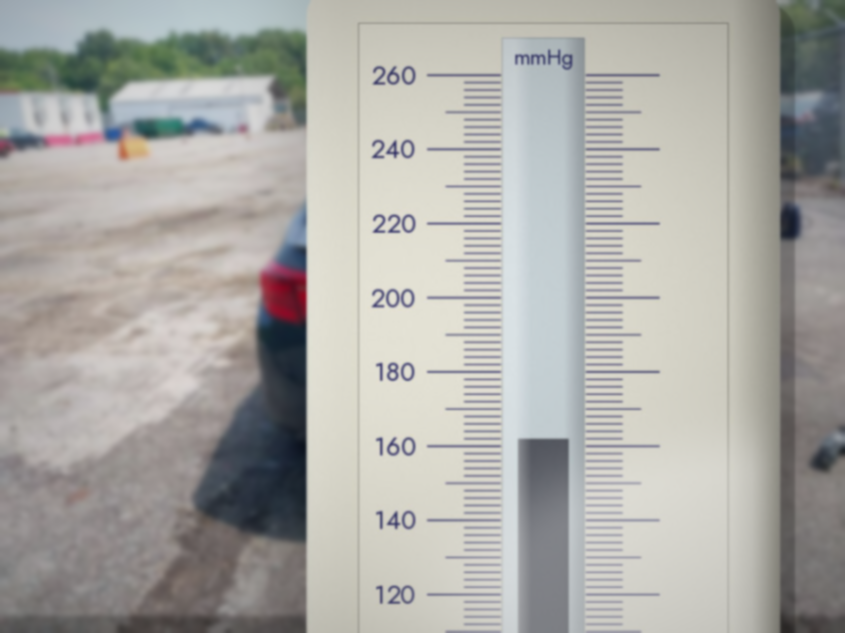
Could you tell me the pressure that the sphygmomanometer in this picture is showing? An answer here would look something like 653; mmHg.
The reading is 162; mmHg
